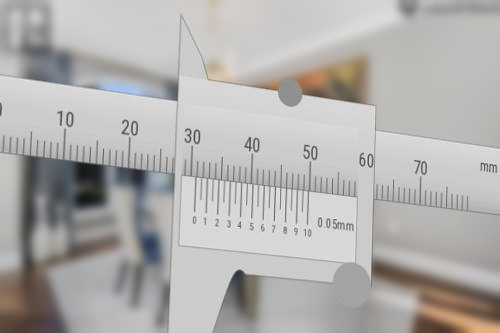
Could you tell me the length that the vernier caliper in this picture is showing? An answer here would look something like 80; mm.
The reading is 30.8; mm
